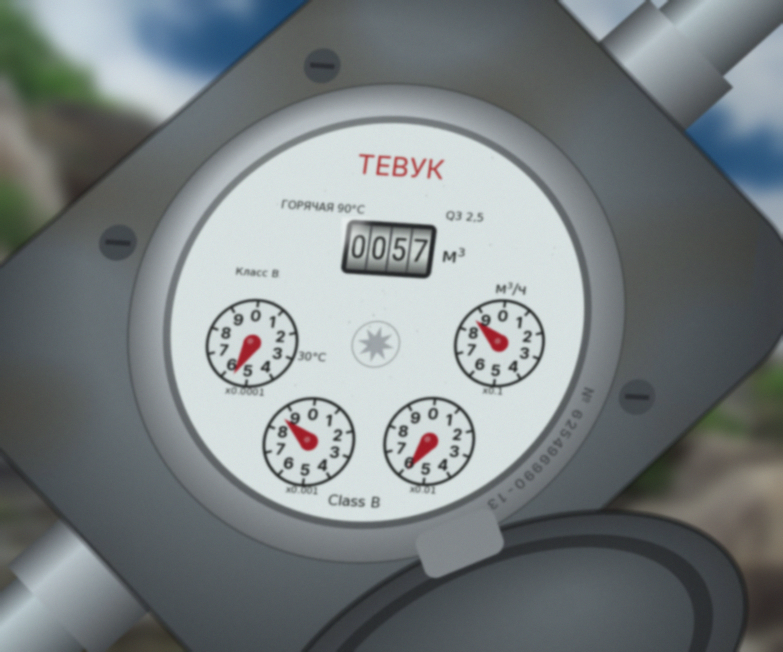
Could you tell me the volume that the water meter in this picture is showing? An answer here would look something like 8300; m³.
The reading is 57.8585; m³
